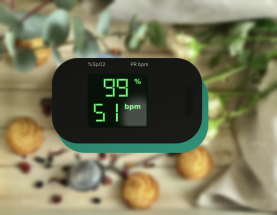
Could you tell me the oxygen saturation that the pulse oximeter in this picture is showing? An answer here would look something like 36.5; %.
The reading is 99; %
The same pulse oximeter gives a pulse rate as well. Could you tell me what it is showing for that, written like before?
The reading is 51; bpm
